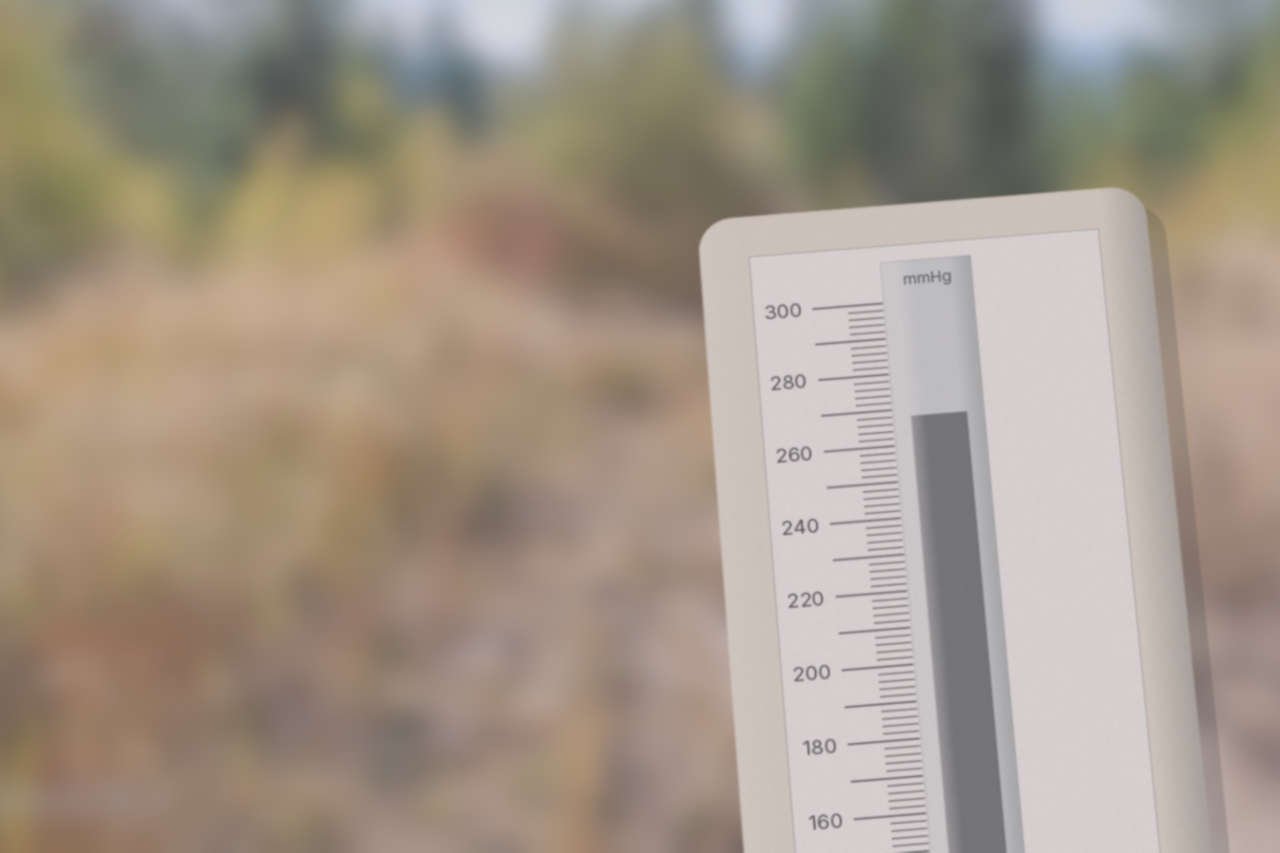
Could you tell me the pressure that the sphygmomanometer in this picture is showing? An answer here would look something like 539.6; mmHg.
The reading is 268; mmHg
